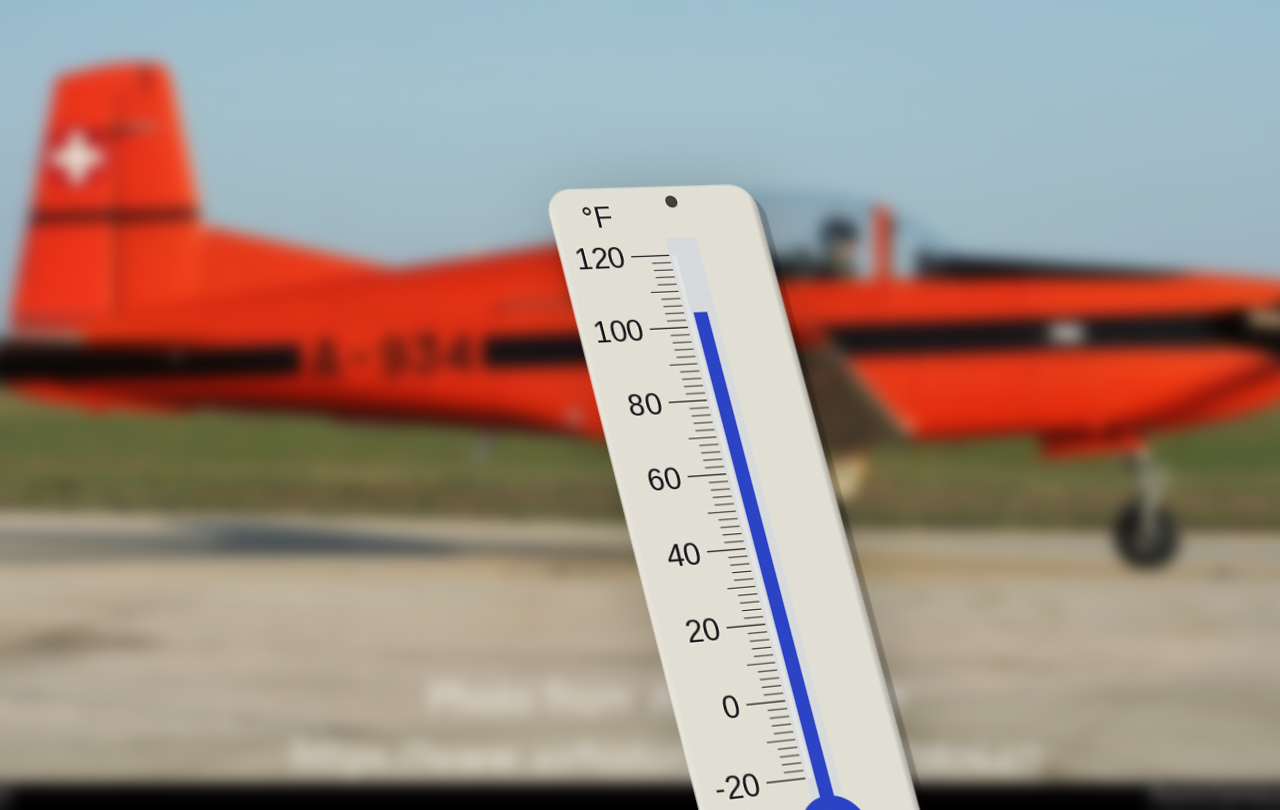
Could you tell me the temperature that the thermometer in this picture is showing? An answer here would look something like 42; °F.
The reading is 104; °F
